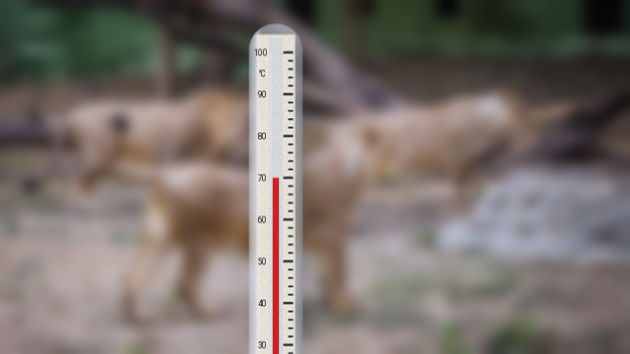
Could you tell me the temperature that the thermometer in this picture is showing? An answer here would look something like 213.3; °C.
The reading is 70; °C
